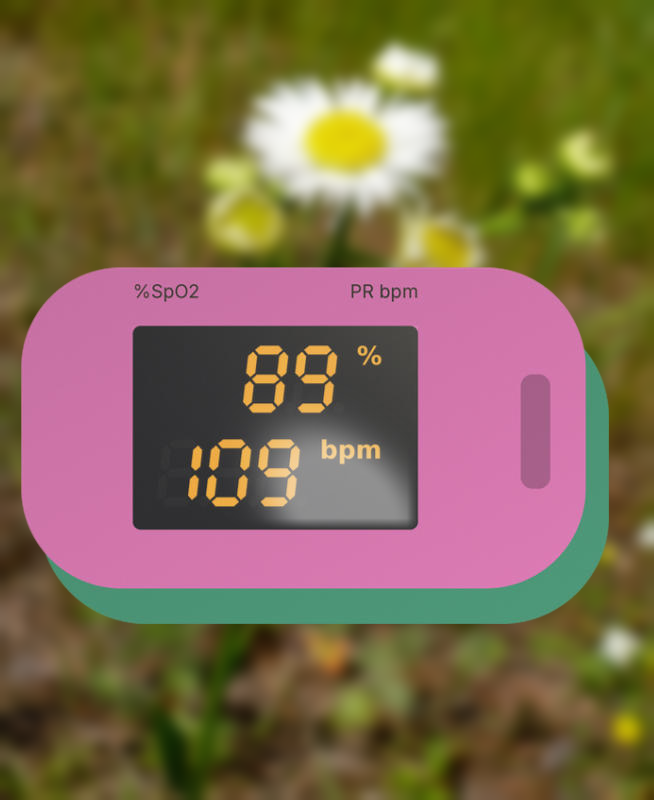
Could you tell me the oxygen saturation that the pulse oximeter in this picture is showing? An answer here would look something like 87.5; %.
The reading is 89; %
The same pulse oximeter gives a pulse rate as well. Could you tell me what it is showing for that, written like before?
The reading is 109; bpm
